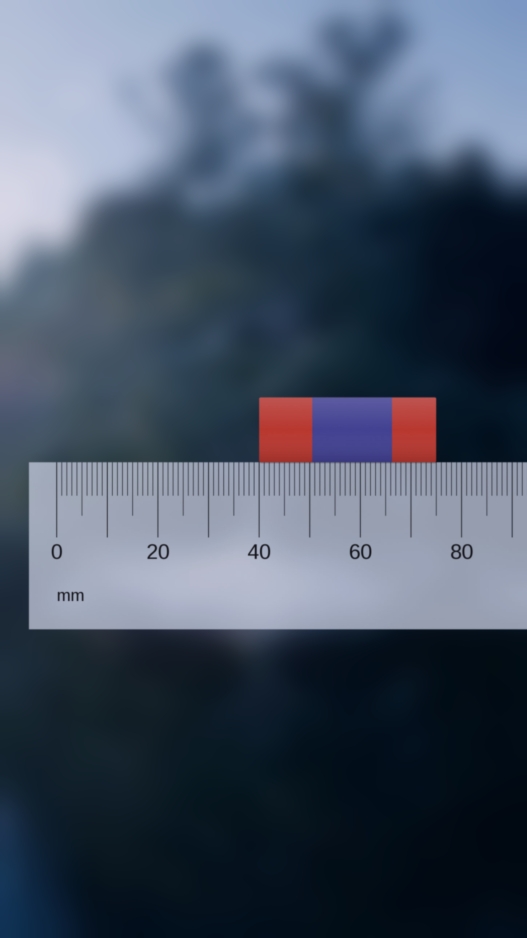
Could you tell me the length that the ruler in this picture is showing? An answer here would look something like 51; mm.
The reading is 35; mm
